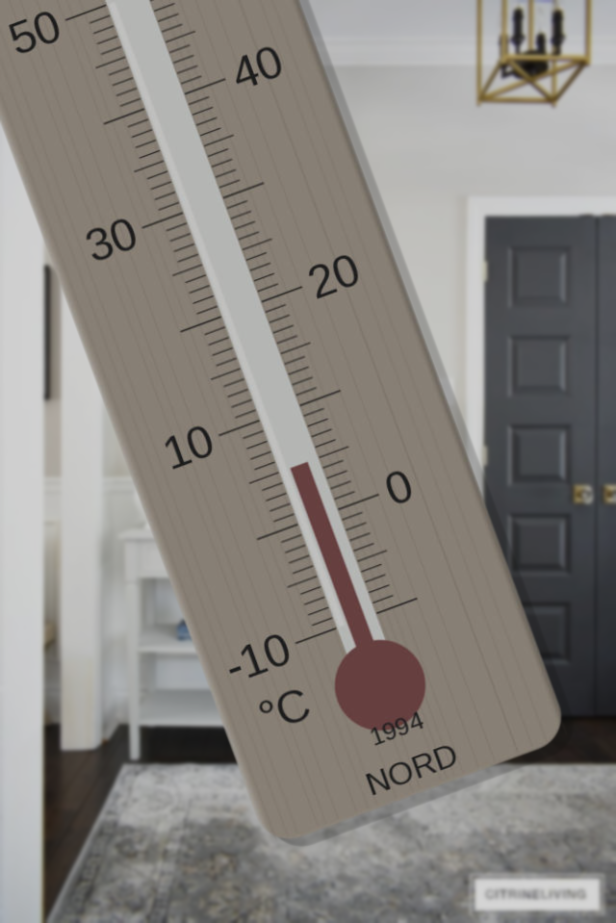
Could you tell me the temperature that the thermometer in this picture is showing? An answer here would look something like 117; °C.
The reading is 5; °C
